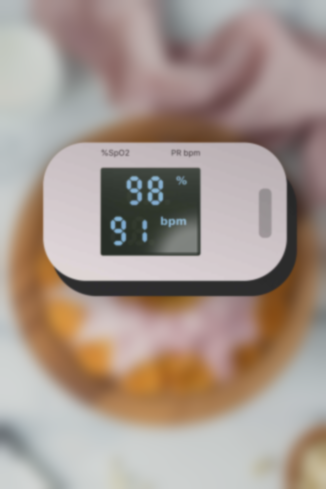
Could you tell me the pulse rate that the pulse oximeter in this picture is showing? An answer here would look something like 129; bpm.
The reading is 91; bpm
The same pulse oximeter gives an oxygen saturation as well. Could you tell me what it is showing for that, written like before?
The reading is 98; %
